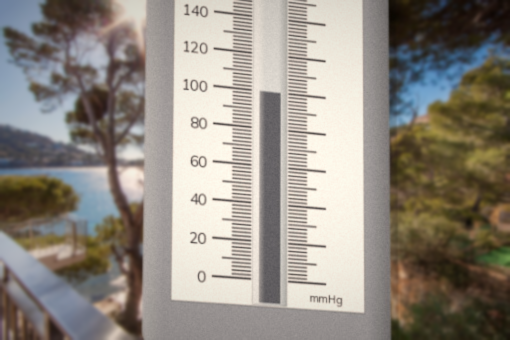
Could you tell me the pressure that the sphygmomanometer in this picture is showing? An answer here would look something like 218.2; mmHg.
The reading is 100; mmHg
